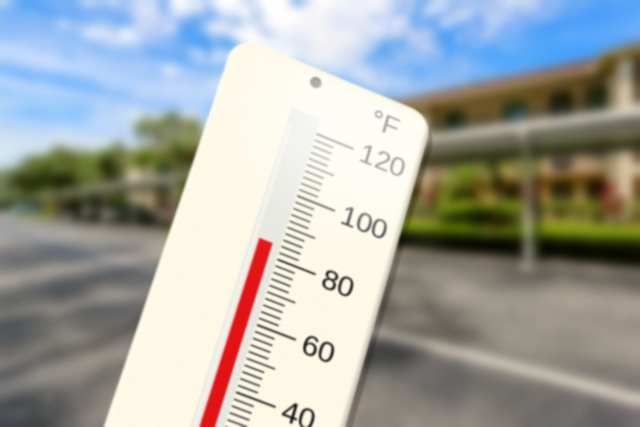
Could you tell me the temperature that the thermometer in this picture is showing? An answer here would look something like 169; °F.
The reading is 84; °F
